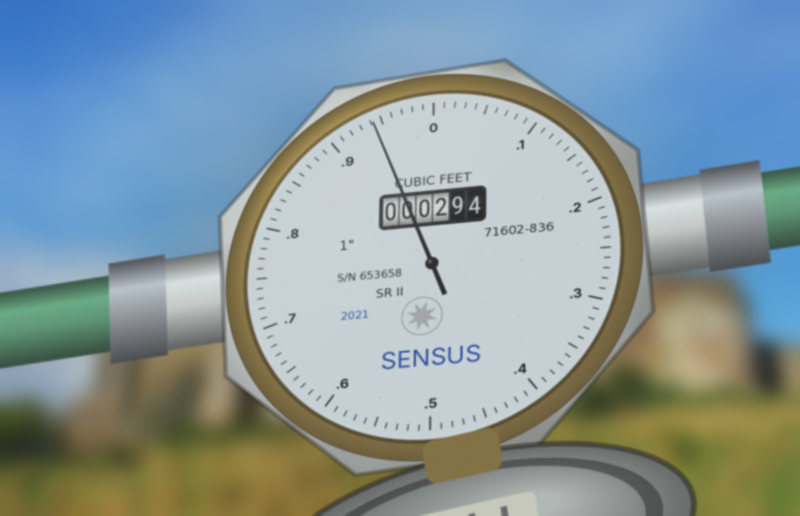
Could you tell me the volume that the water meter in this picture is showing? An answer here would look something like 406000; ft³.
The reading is 293.94; ft³
